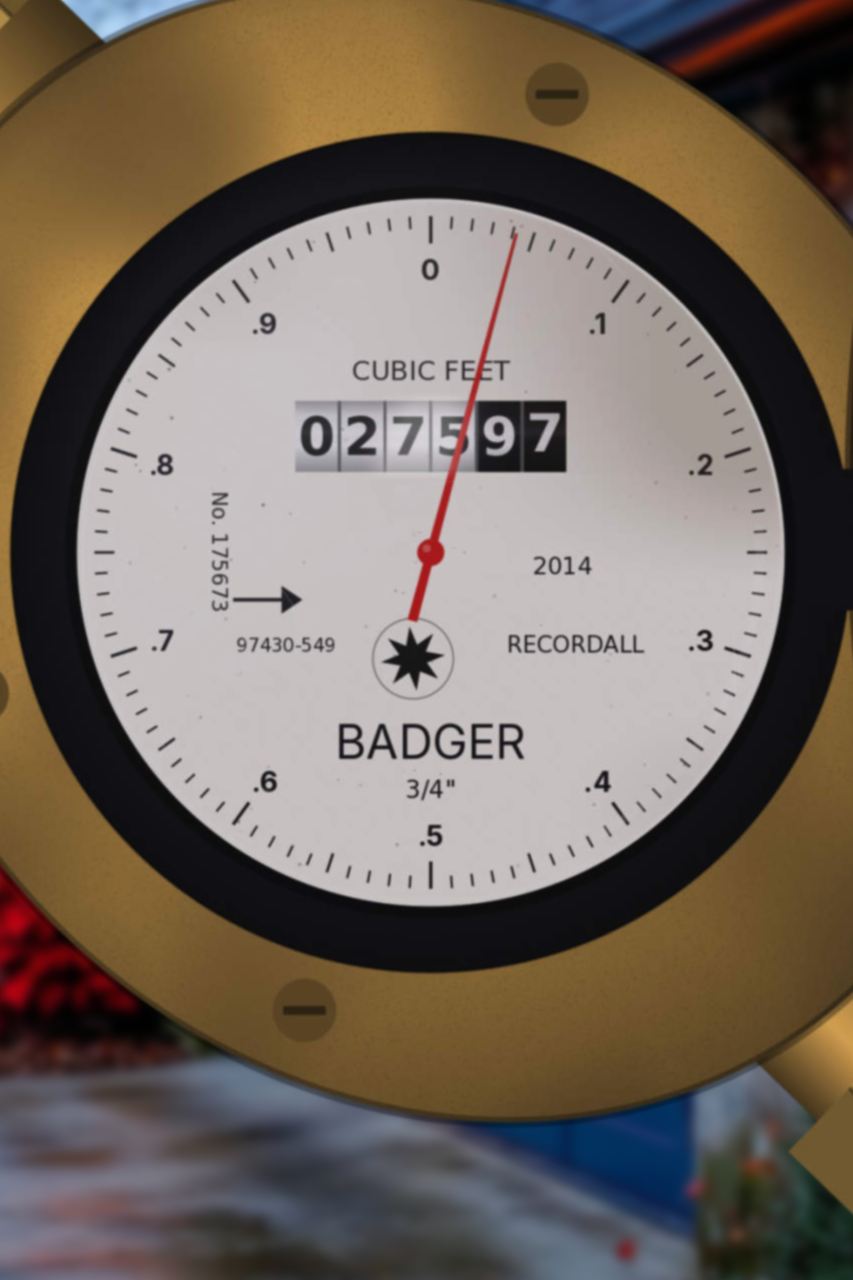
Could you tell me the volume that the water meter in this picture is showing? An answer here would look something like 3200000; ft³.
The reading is 27597.04; ft³
